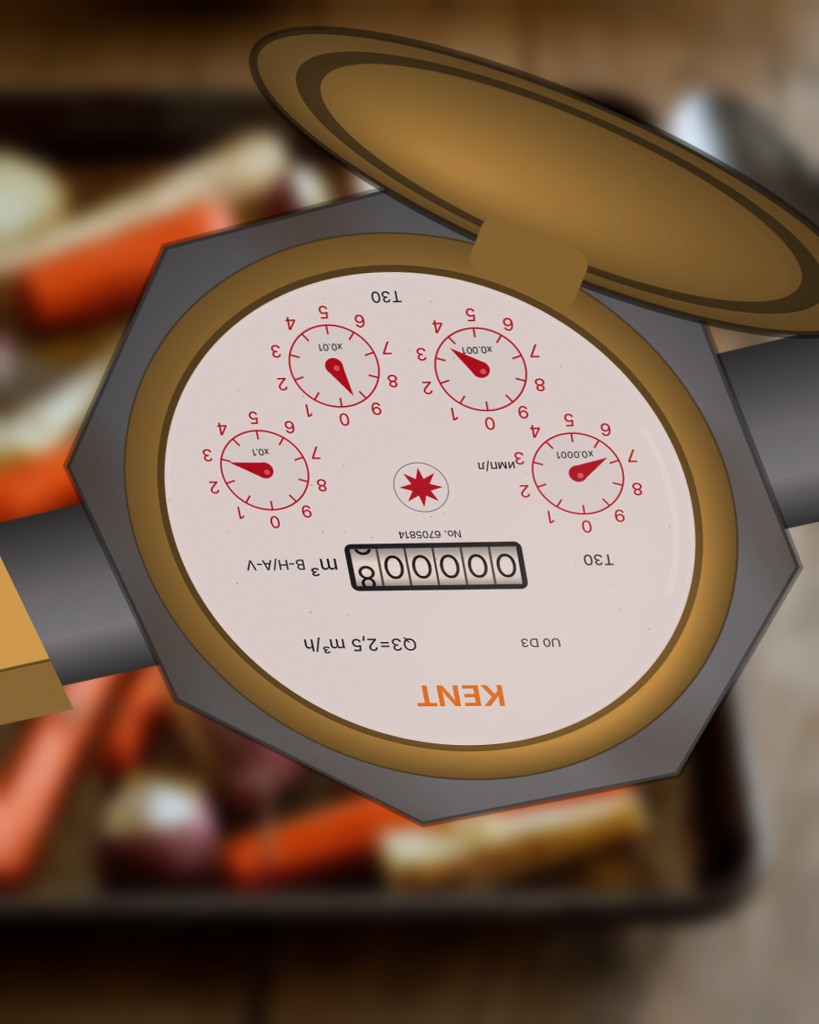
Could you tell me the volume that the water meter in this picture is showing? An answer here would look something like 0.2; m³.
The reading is 8.2936; m³
